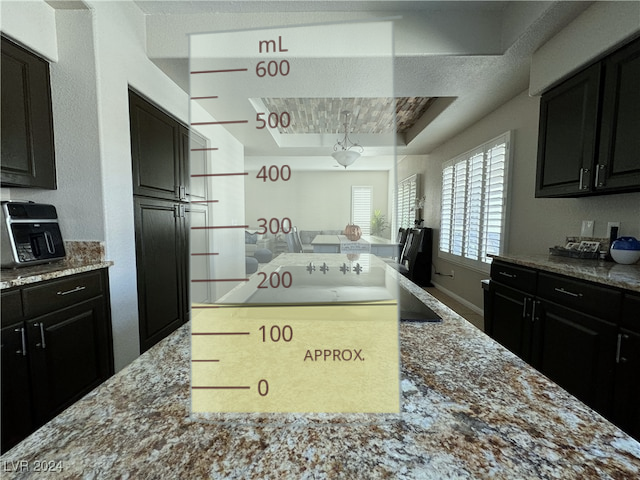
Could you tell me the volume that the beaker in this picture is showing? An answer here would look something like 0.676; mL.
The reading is 150; mL
